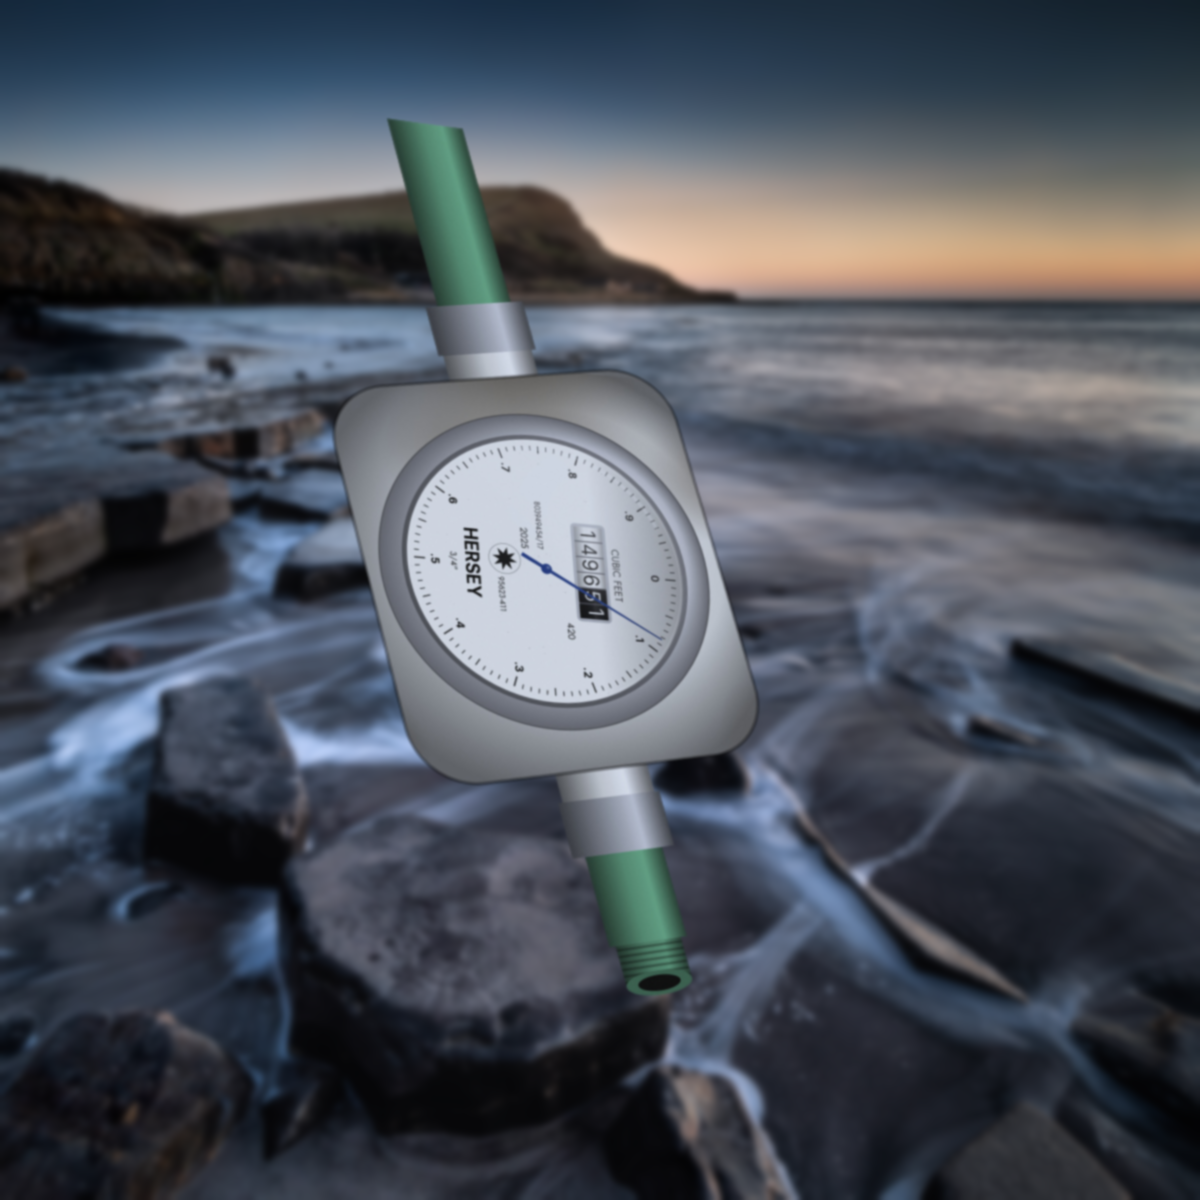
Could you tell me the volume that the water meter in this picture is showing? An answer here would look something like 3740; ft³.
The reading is 149651.08; ft³
